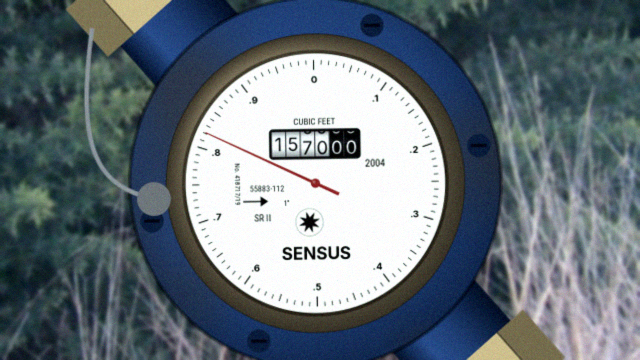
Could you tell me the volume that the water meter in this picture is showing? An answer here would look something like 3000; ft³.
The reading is 156999.82; ft³
